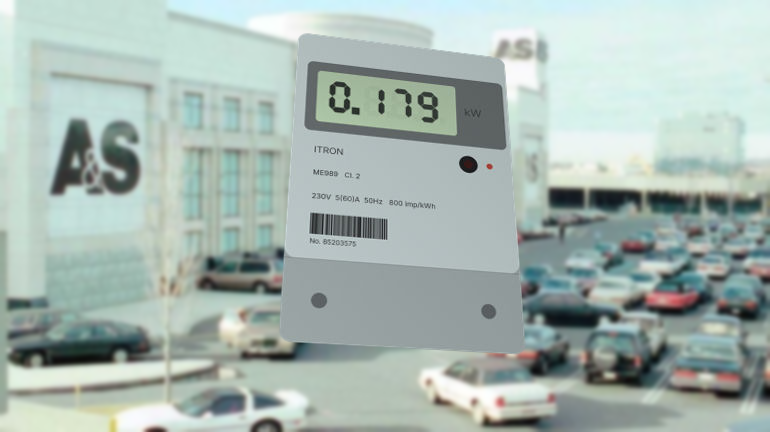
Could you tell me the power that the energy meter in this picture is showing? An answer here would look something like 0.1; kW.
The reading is 0.179; kW
